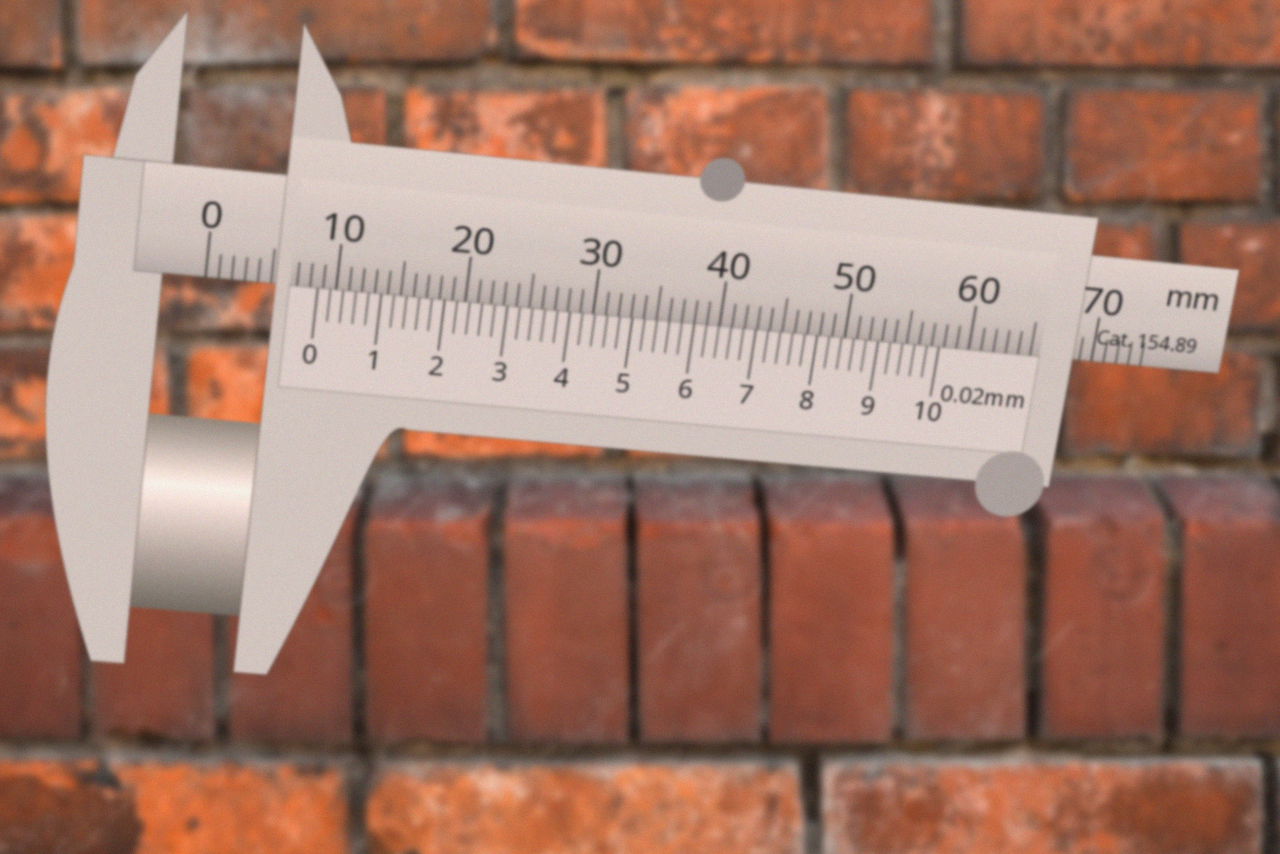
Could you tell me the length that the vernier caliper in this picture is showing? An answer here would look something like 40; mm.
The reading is 8.6; mm
